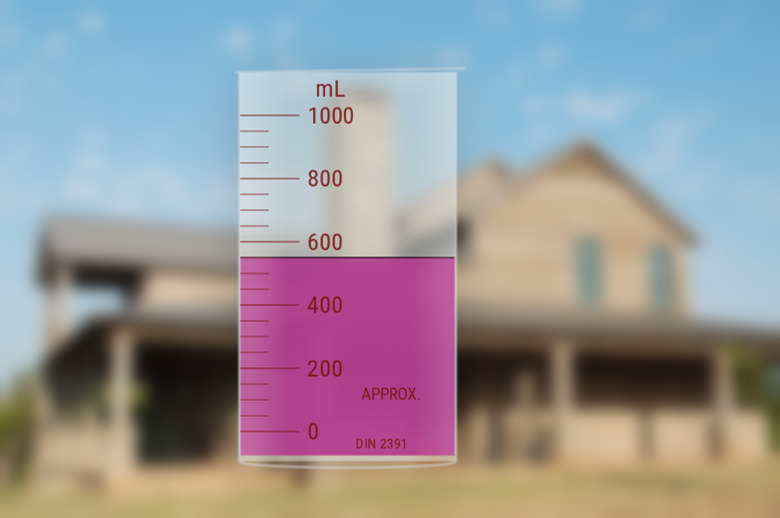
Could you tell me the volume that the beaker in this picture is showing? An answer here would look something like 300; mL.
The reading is 550; mL
